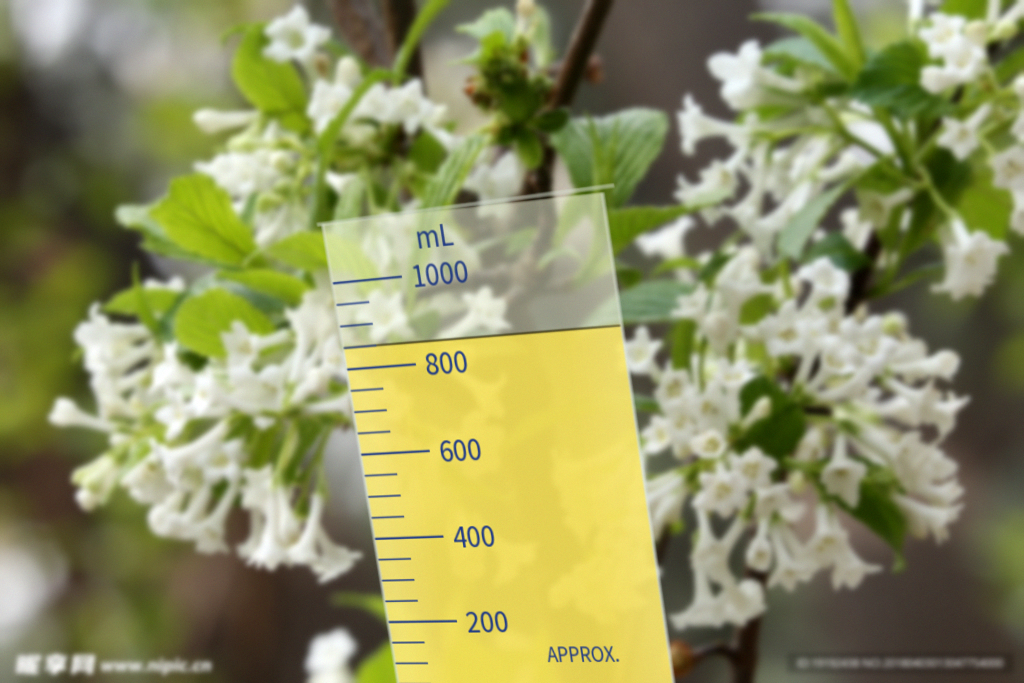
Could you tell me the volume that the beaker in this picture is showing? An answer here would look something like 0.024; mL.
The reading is 850; mL
